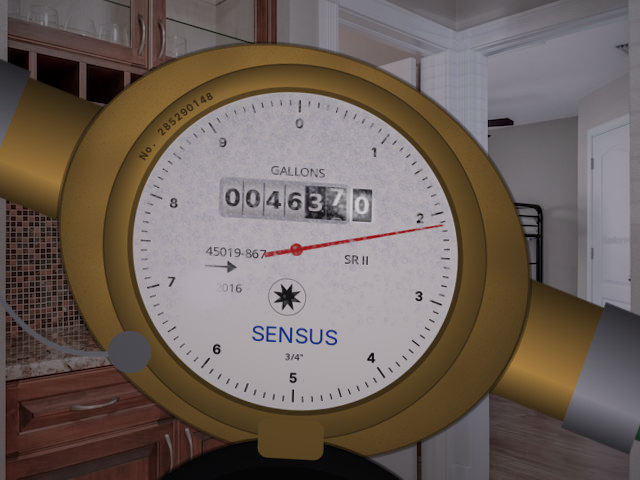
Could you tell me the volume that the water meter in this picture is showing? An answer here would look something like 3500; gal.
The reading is 46372.1; gal
